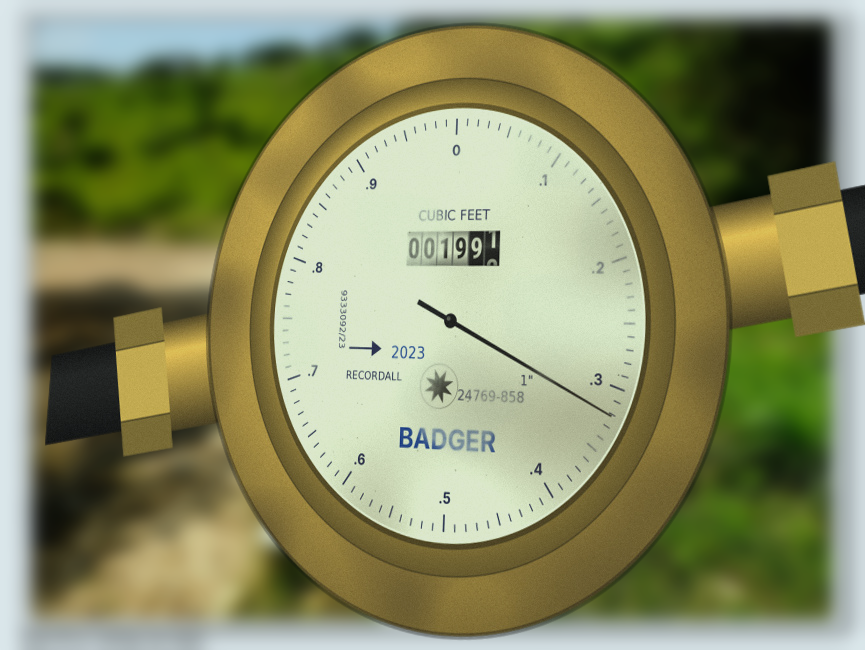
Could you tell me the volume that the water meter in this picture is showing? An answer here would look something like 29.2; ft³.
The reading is 1991.32; ft³
